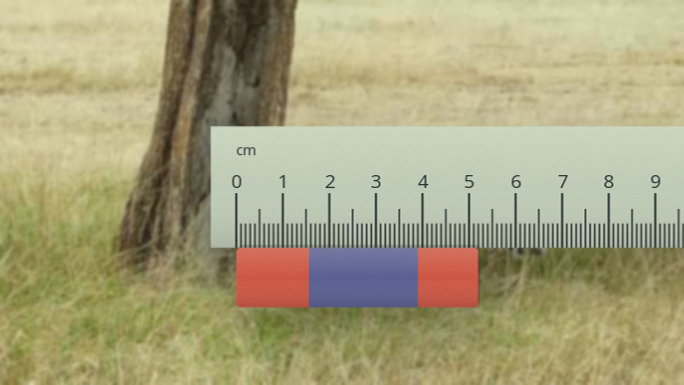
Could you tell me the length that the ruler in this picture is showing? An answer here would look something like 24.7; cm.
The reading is 5.2; cm
